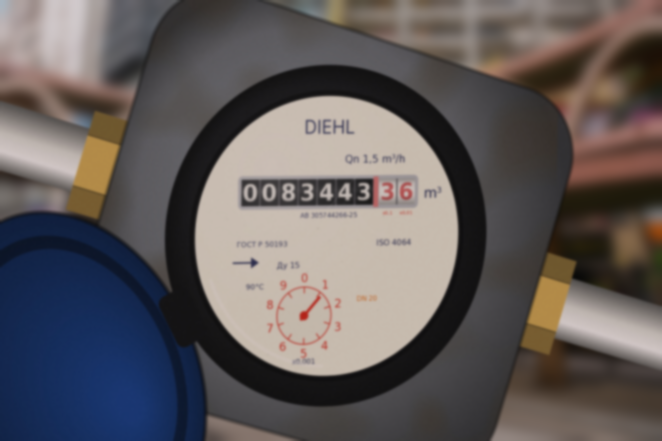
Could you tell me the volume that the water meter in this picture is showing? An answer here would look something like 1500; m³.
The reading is 83443.361; m³
